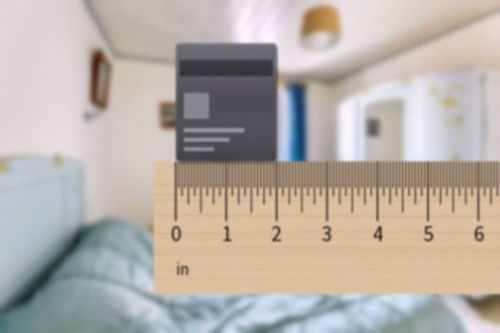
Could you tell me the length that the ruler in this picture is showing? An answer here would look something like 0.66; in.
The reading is 2; in
